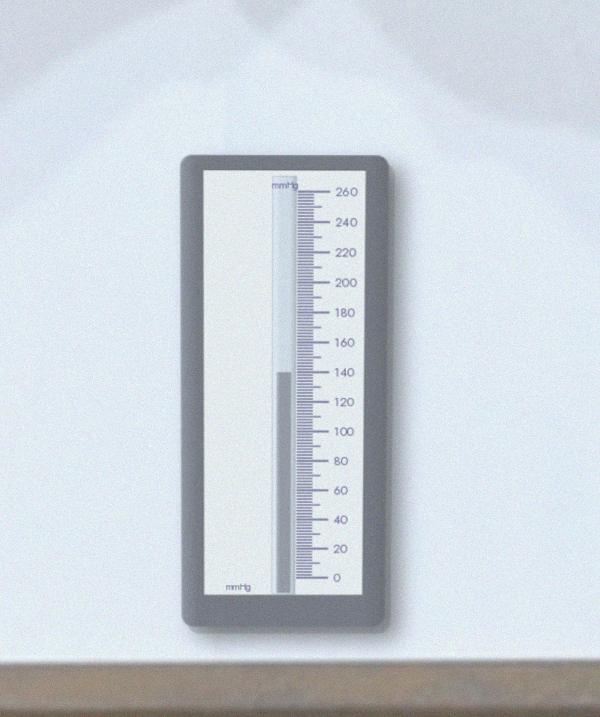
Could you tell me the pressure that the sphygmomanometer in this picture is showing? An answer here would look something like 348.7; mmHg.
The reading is 140; mmHg
